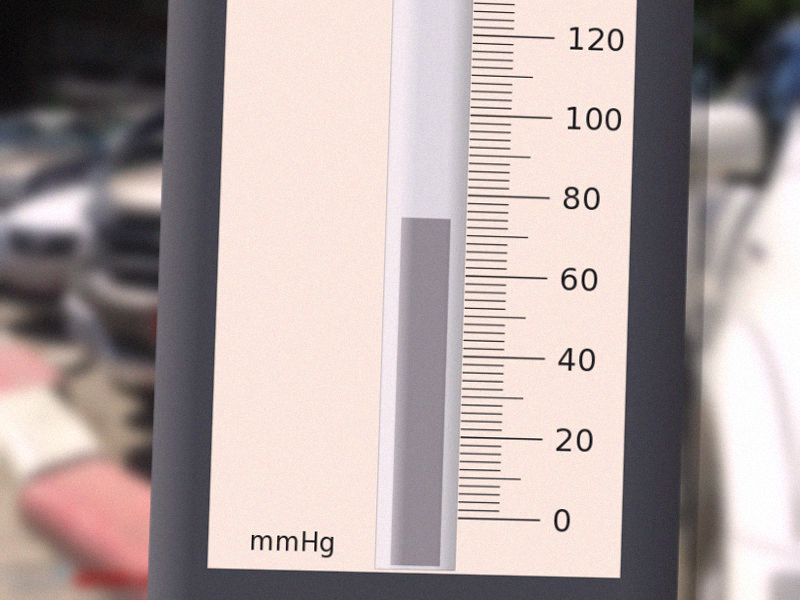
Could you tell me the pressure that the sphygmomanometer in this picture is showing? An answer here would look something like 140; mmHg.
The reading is 74; mmHg
